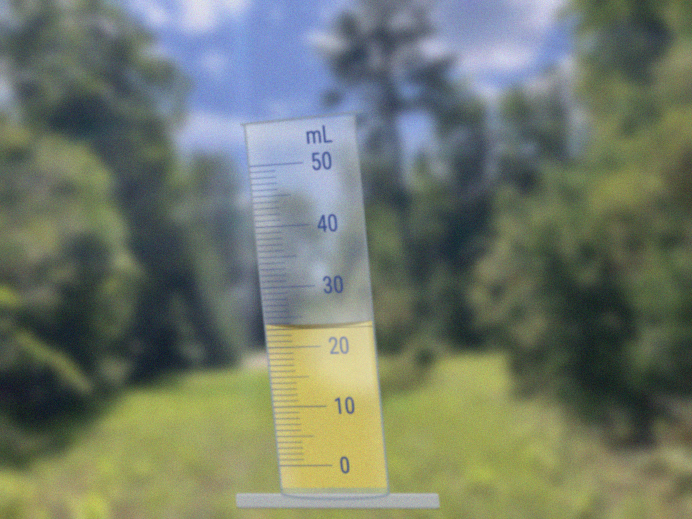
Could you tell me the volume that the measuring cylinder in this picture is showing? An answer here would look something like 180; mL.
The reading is 23; mL
